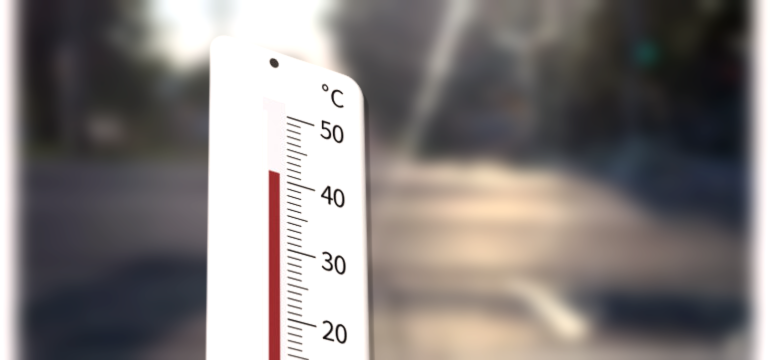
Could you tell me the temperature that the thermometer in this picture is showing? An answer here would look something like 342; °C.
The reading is 41; °C
